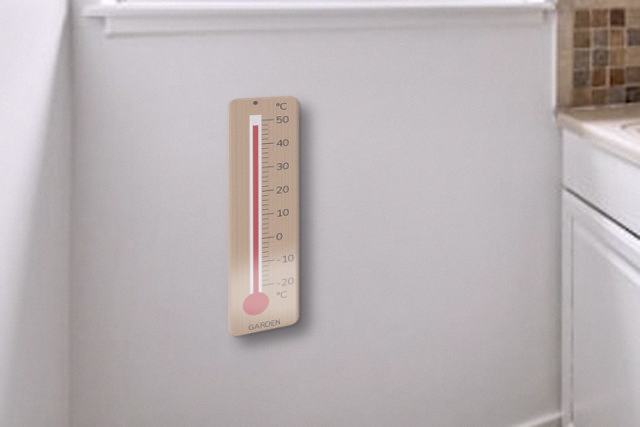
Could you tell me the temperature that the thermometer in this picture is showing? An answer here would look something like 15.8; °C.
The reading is 48; °C
